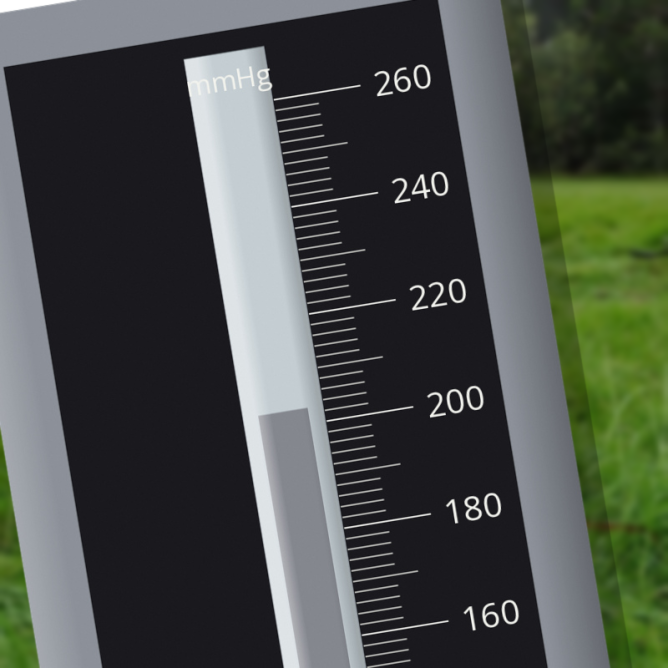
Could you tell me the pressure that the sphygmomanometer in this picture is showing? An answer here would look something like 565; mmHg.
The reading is 203; mmHg
